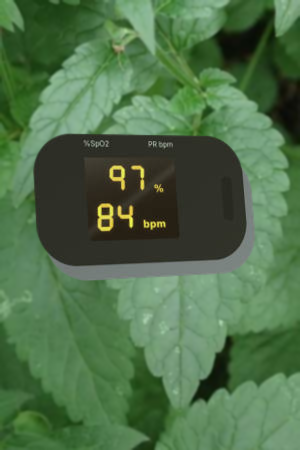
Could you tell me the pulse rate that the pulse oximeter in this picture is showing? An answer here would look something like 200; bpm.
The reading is 84; bpm
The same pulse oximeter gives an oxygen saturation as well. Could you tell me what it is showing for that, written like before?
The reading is 97; %
